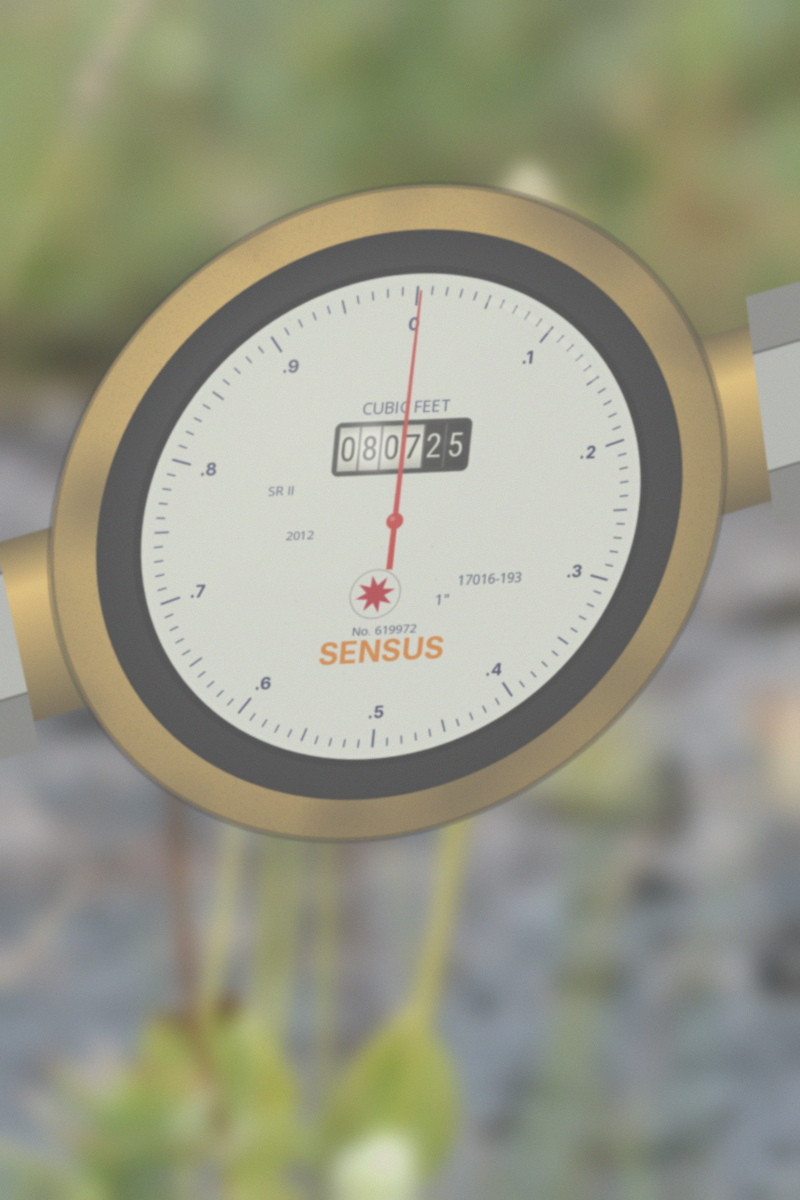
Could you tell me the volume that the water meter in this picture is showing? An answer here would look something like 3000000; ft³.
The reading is 80725.00; ft³
